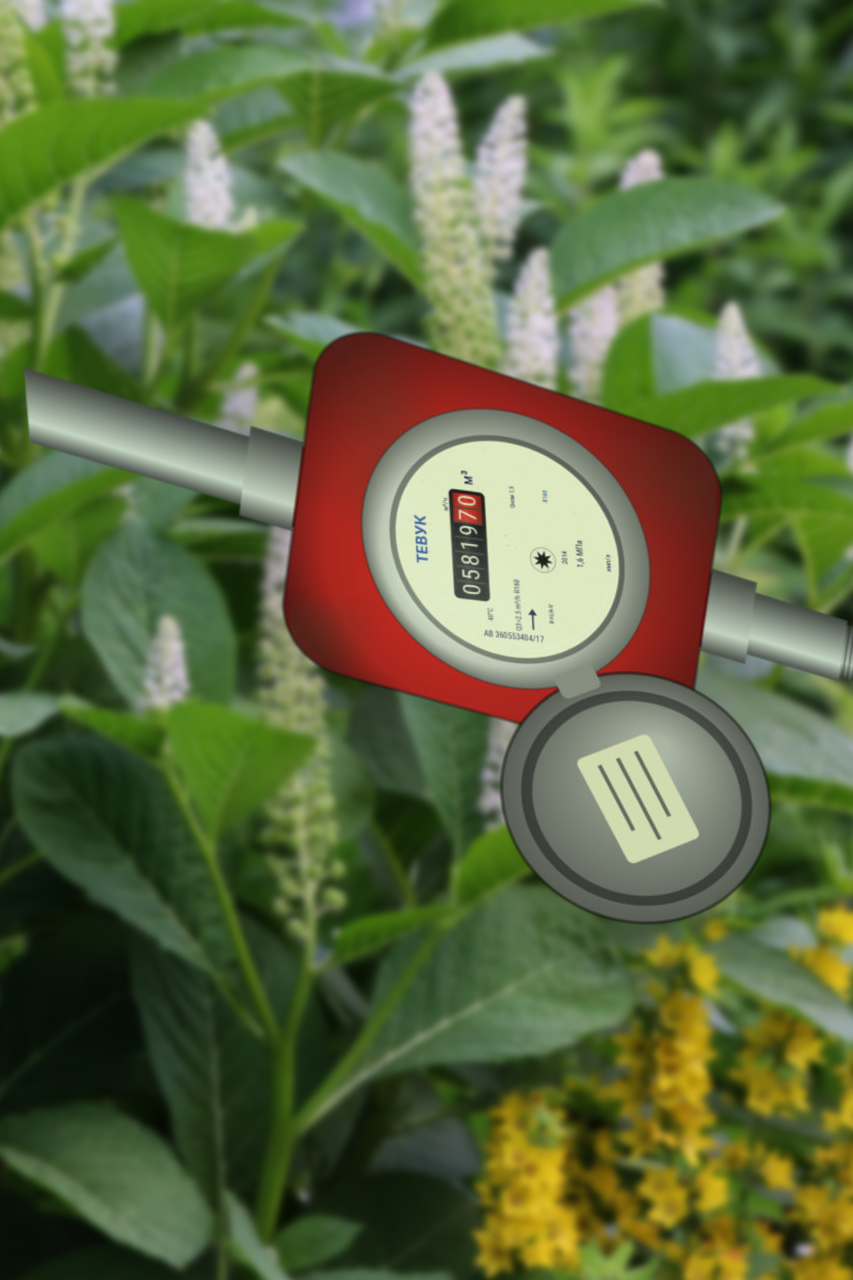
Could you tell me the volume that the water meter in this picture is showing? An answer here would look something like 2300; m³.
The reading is 5819.70; m³
